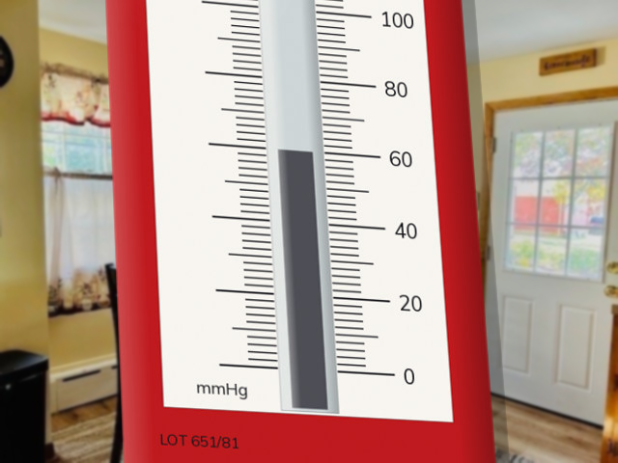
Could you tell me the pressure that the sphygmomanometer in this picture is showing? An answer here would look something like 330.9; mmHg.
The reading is 60; mmHg
